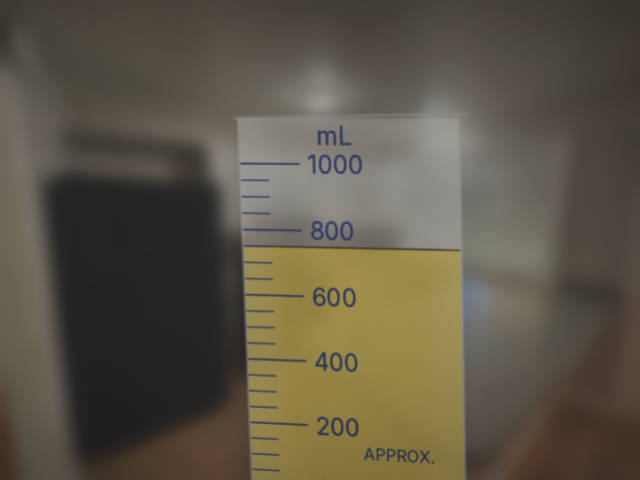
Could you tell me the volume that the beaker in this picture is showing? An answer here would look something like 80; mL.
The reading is 750; mL
